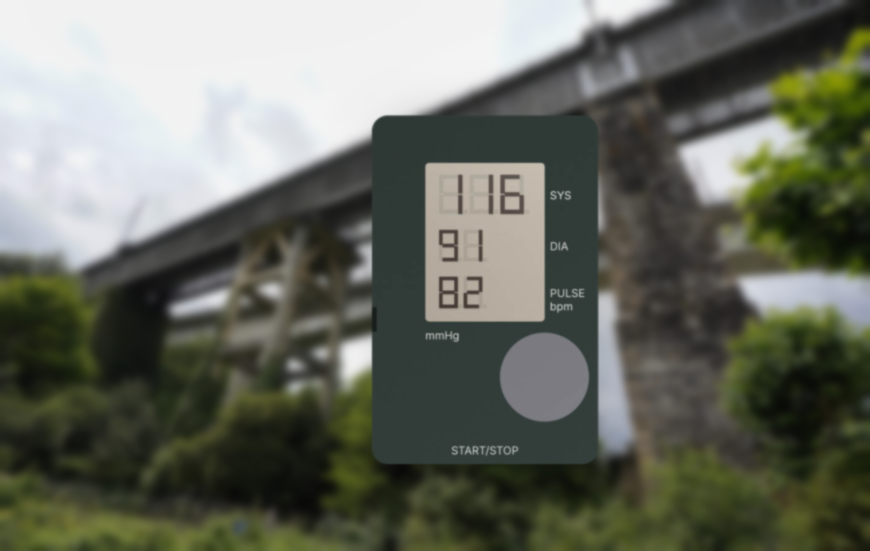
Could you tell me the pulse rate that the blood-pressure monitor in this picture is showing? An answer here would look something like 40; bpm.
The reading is 82; bpm
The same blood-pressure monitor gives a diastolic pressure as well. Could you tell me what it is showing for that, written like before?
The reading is 91; mmHg
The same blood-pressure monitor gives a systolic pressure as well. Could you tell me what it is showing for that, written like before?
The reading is 116; mmHg
